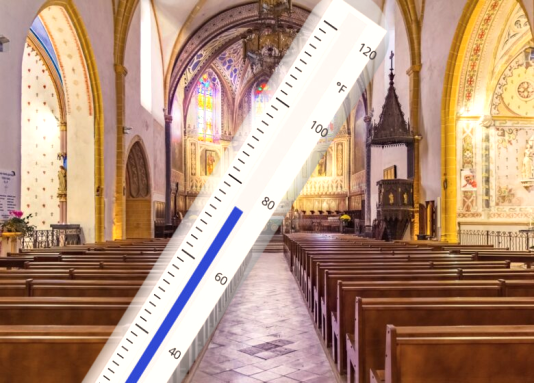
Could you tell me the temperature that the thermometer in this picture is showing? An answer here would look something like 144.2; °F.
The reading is 75; °F
